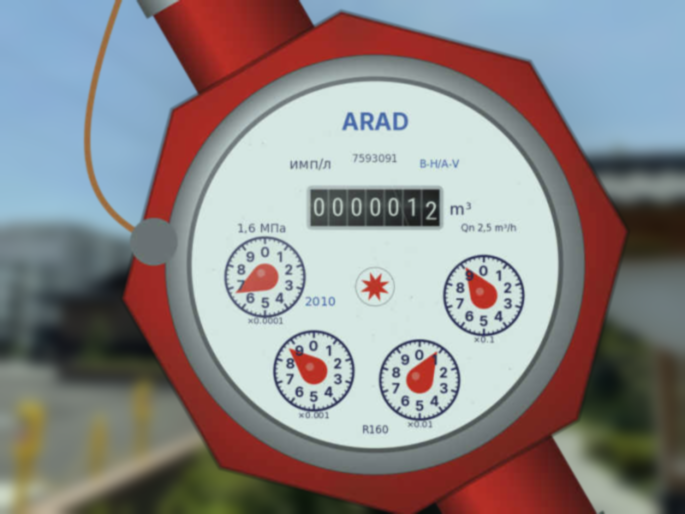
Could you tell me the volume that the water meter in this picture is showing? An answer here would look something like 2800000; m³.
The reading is 11.9086; m³
